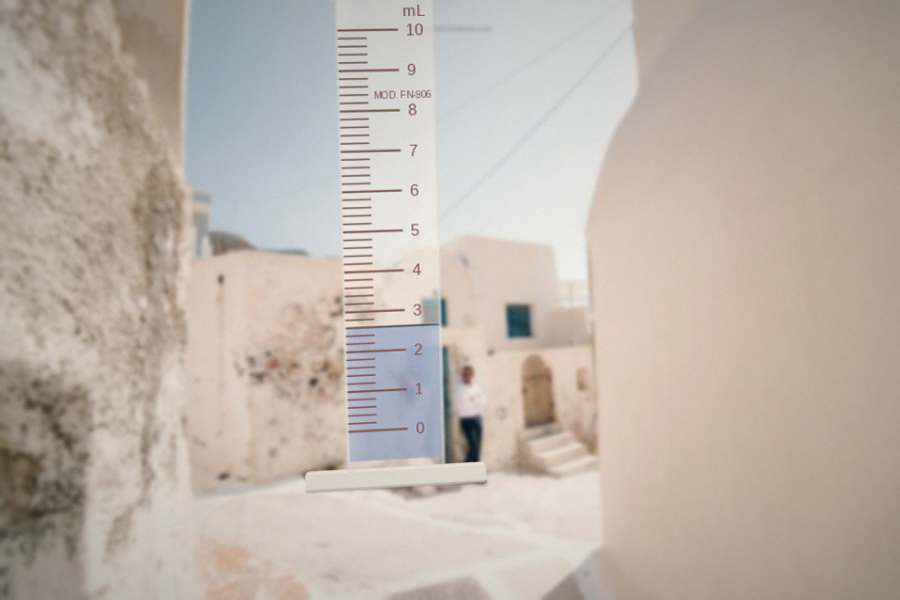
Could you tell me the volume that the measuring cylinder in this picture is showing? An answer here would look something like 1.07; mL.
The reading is 2.6; mL
